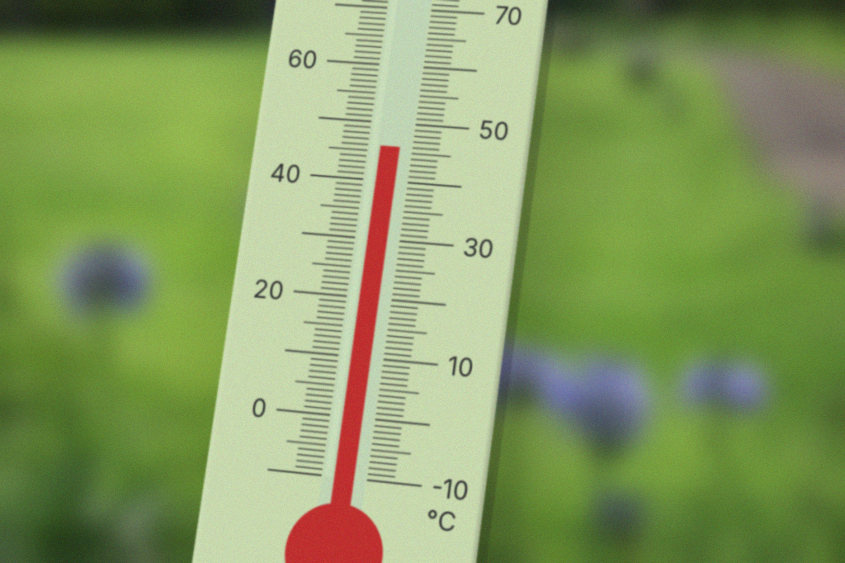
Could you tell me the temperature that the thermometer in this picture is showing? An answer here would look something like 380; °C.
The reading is 46; °C
